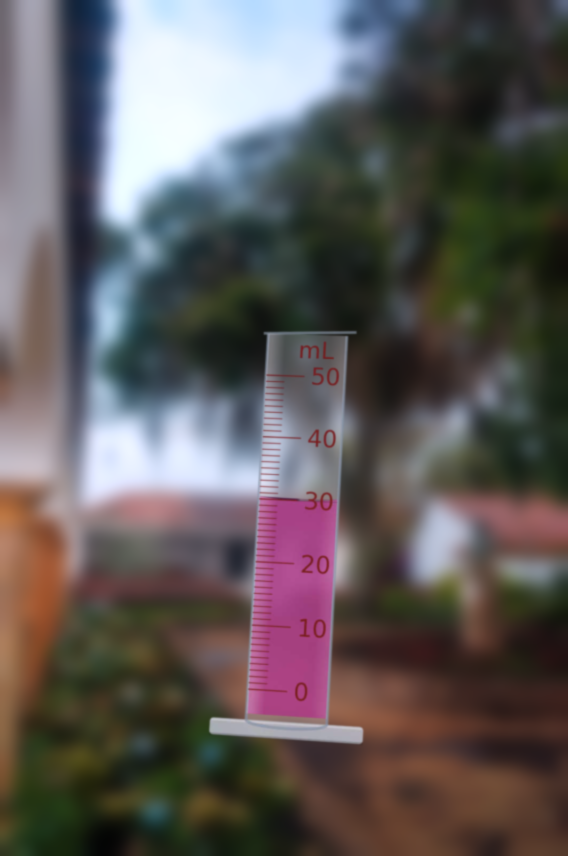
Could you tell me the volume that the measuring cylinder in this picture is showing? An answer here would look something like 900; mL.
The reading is 30; mL
